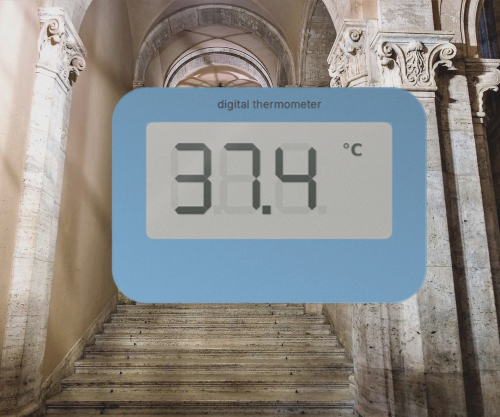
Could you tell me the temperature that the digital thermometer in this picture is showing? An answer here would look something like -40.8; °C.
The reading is 37.4; °C
